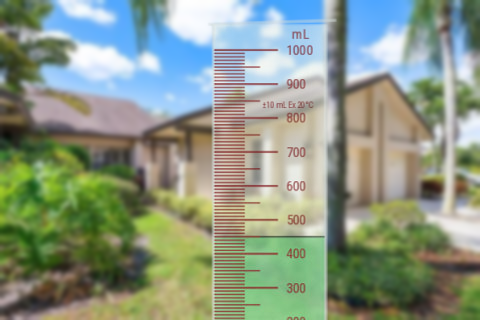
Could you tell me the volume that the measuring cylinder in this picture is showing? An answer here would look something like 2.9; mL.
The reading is 450; mL
